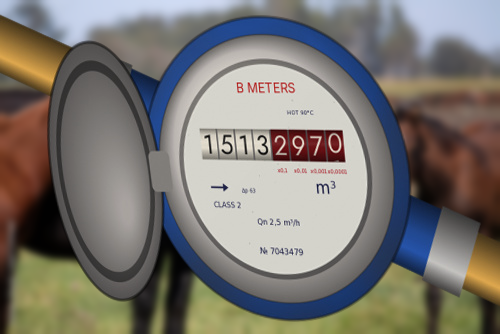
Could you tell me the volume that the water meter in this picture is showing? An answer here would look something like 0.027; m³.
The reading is 1513.2970; m³
